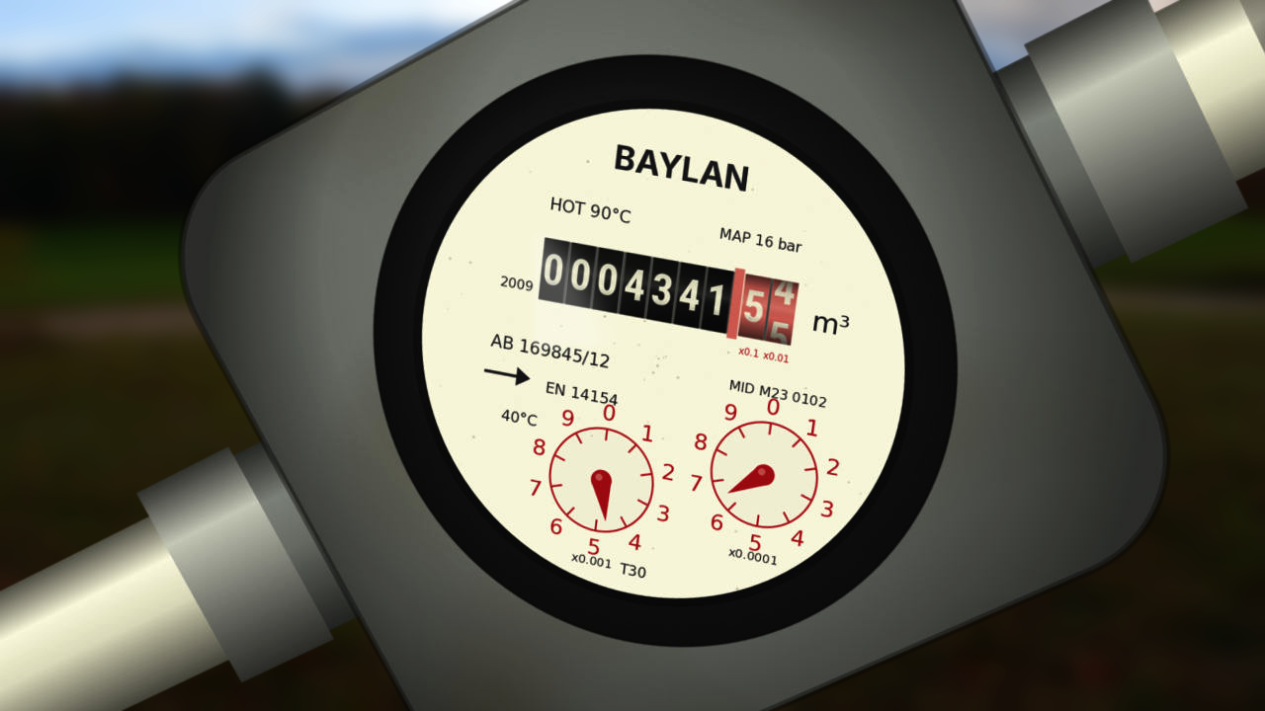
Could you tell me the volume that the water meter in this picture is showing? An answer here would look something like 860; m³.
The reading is 4341.5446; m³
